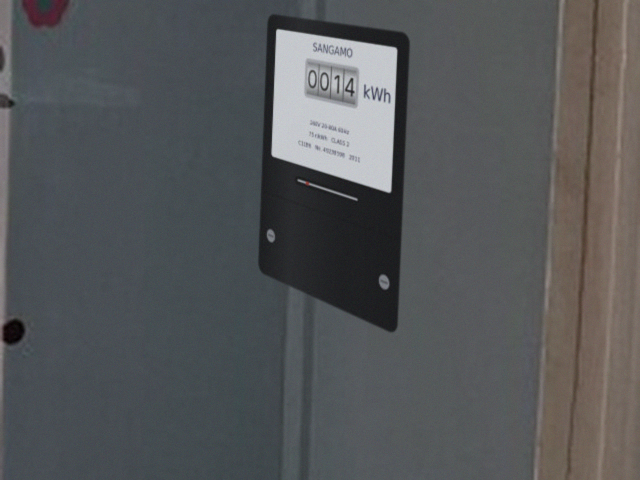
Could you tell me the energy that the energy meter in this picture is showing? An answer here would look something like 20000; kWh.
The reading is 14; kWh
